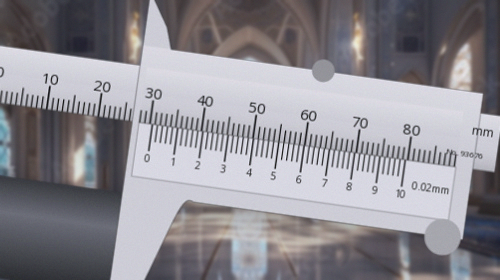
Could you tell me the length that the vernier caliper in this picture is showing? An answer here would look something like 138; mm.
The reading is 30.5; mm
